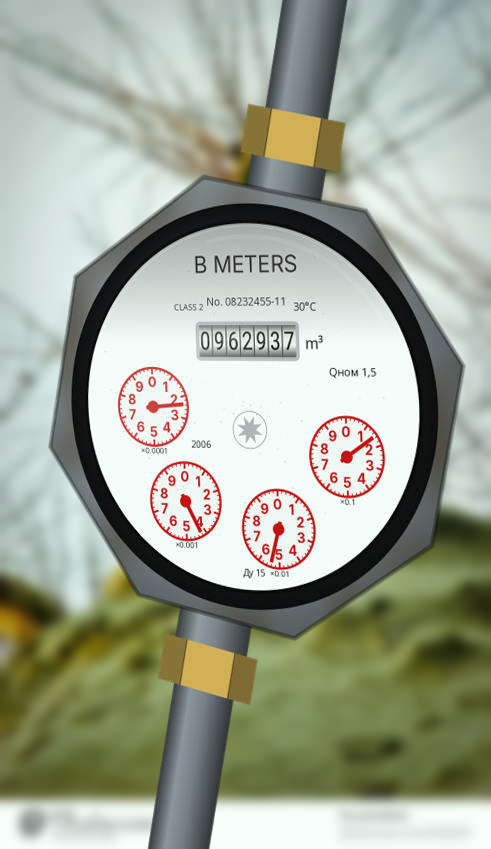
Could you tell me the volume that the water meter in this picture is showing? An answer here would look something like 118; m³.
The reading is 962937.1542; m³
